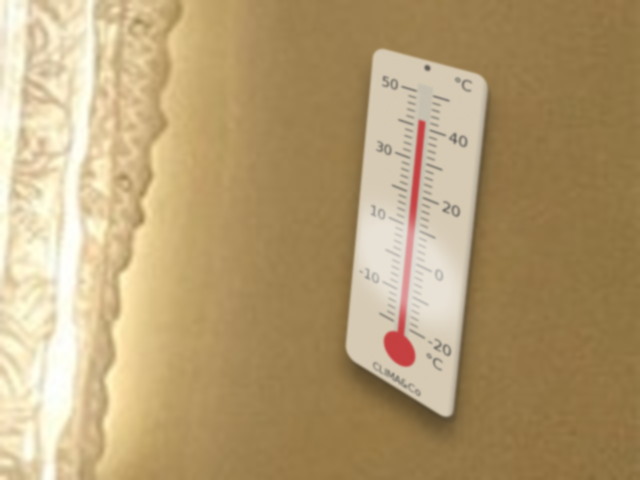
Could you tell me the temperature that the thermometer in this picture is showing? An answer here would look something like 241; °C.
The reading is 42; °C
